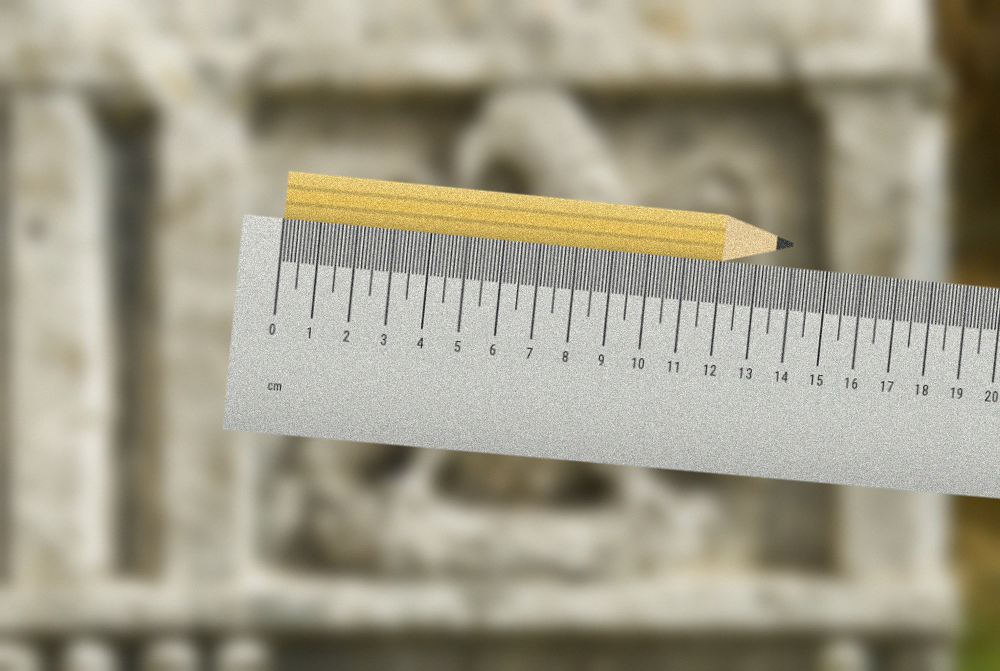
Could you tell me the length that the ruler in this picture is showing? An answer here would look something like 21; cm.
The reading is 14; cm
